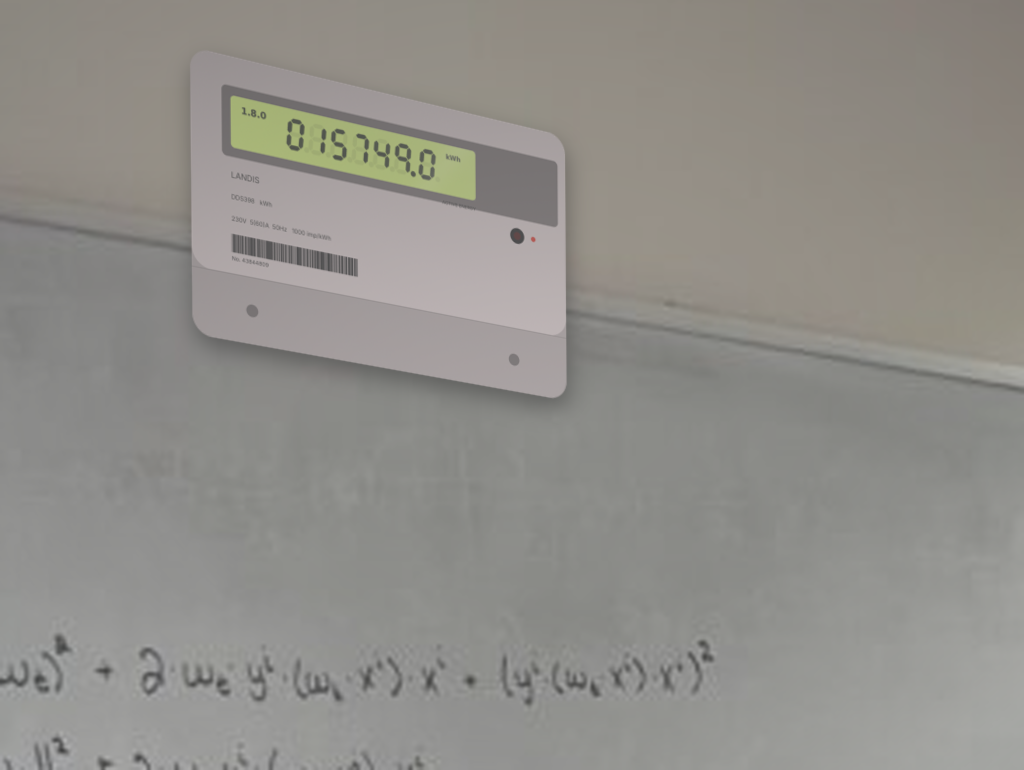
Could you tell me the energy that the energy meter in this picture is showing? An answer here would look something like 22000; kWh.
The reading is 15749.0; kWh
